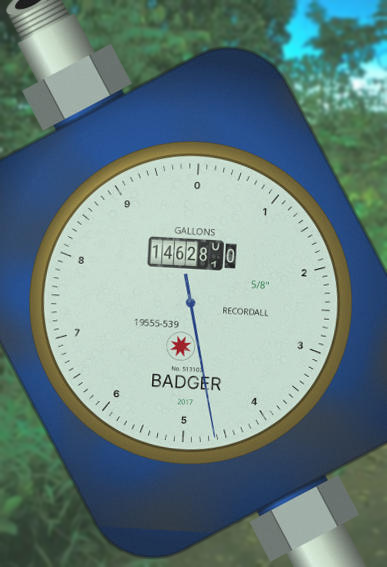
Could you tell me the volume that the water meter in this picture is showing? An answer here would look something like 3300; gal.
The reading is 1462804.6; gal
